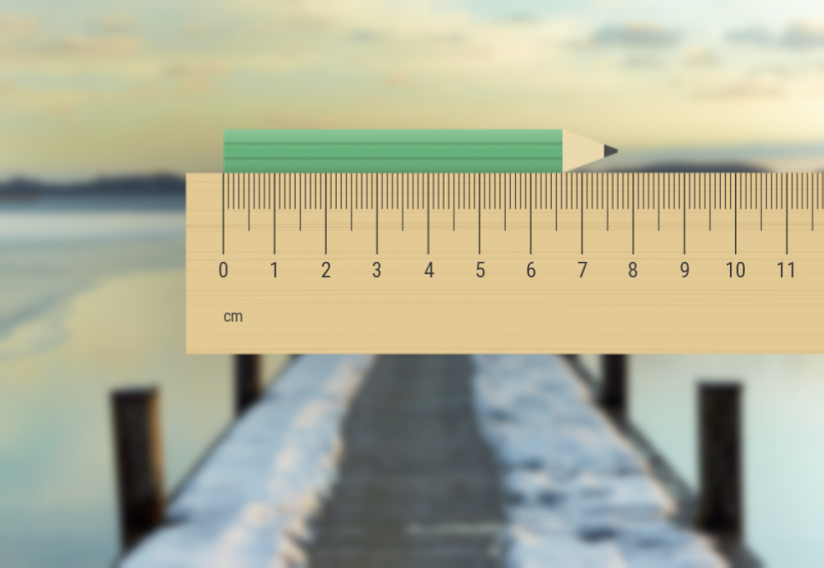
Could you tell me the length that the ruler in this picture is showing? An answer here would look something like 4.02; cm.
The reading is 7.7; cm
